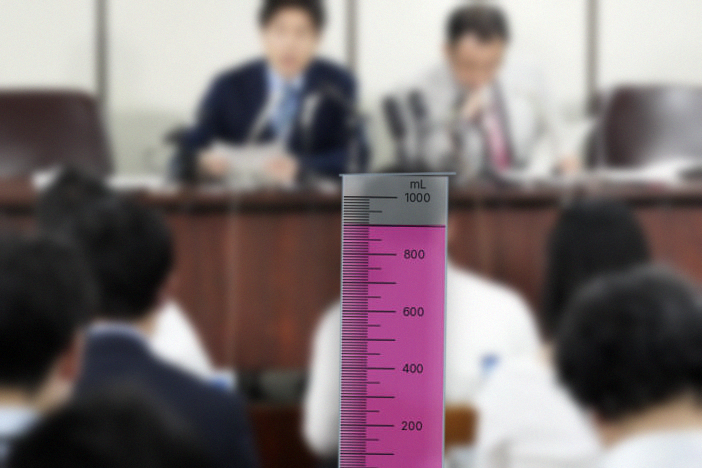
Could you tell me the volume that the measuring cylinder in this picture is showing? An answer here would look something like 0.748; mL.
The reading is 900; mL
